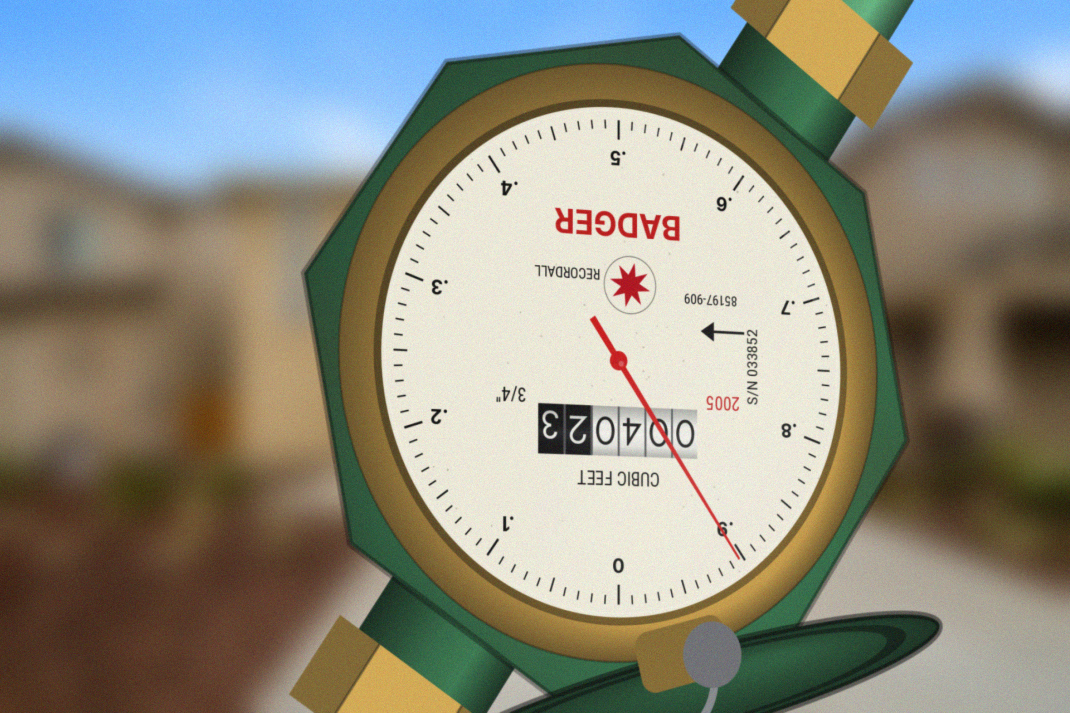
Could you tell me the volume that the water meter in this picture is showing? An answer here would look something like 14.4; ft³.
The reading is 4022.90; ft³
